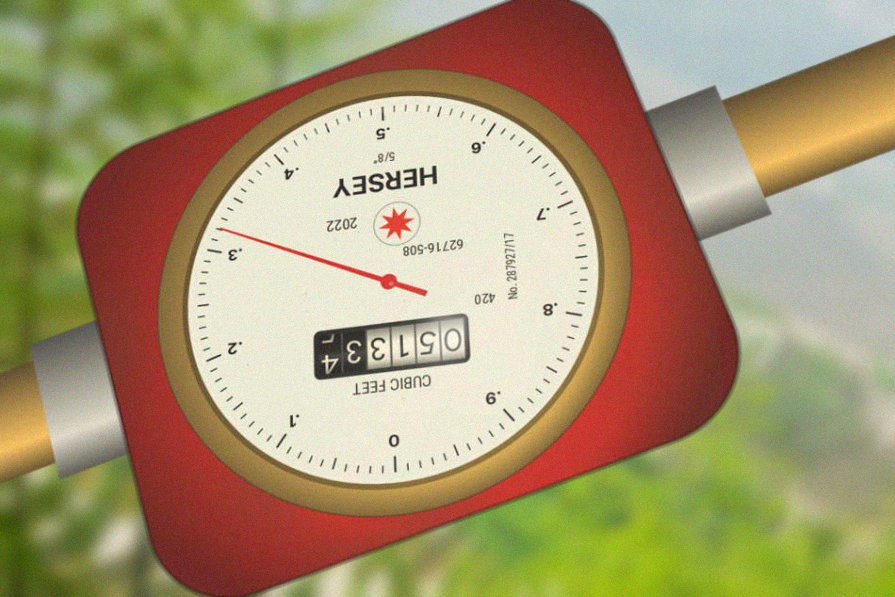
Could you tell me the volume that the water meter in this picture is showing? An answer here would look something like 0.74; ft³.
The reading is 51334.32; ft³
